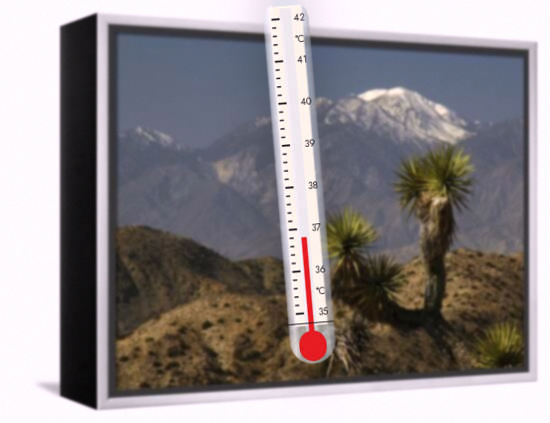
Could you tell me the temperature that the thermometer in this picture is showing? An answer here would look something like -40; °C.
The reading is 36.8; °C
